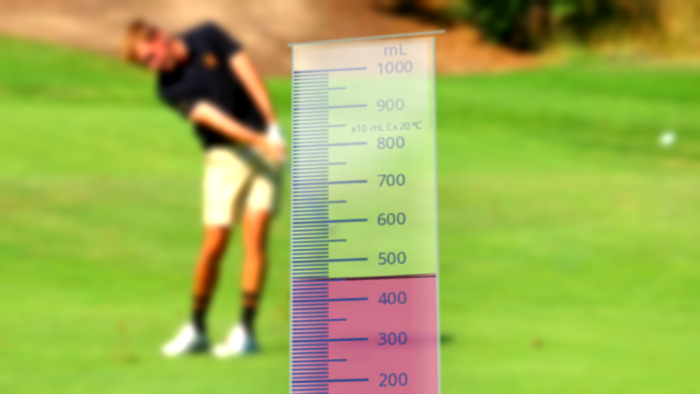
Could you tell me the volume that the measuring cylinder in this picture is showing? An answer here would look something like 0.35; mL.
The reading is 450; mL
